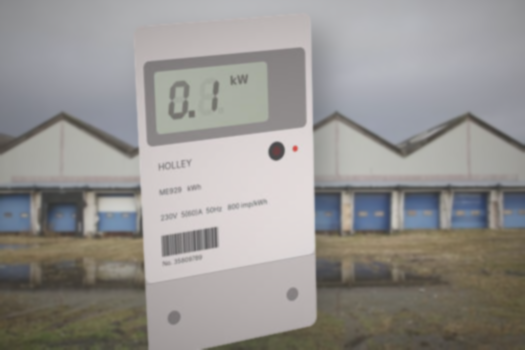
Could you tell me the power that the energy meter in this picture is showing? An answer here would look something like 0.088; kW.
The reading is 0.1; kW
